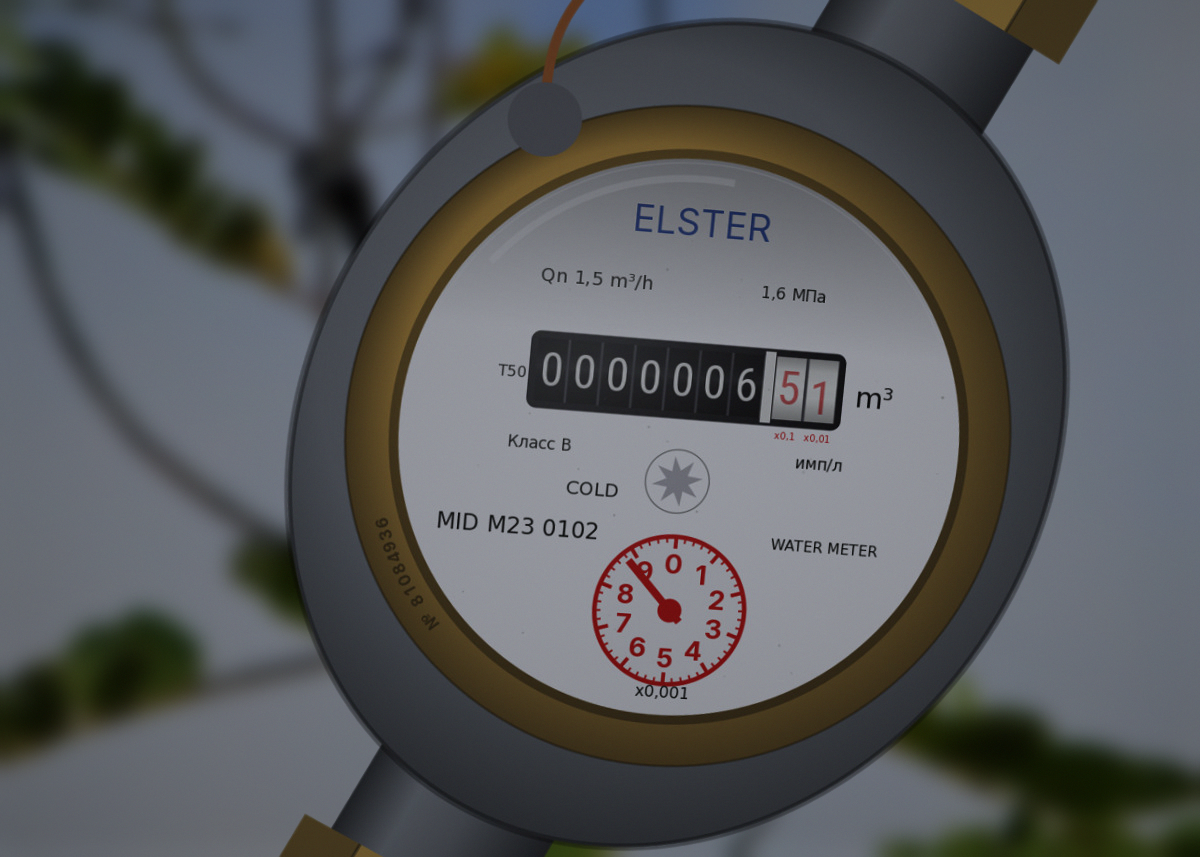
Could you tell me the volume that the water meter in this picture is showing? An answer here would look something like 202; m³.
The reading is 6.508; m³
